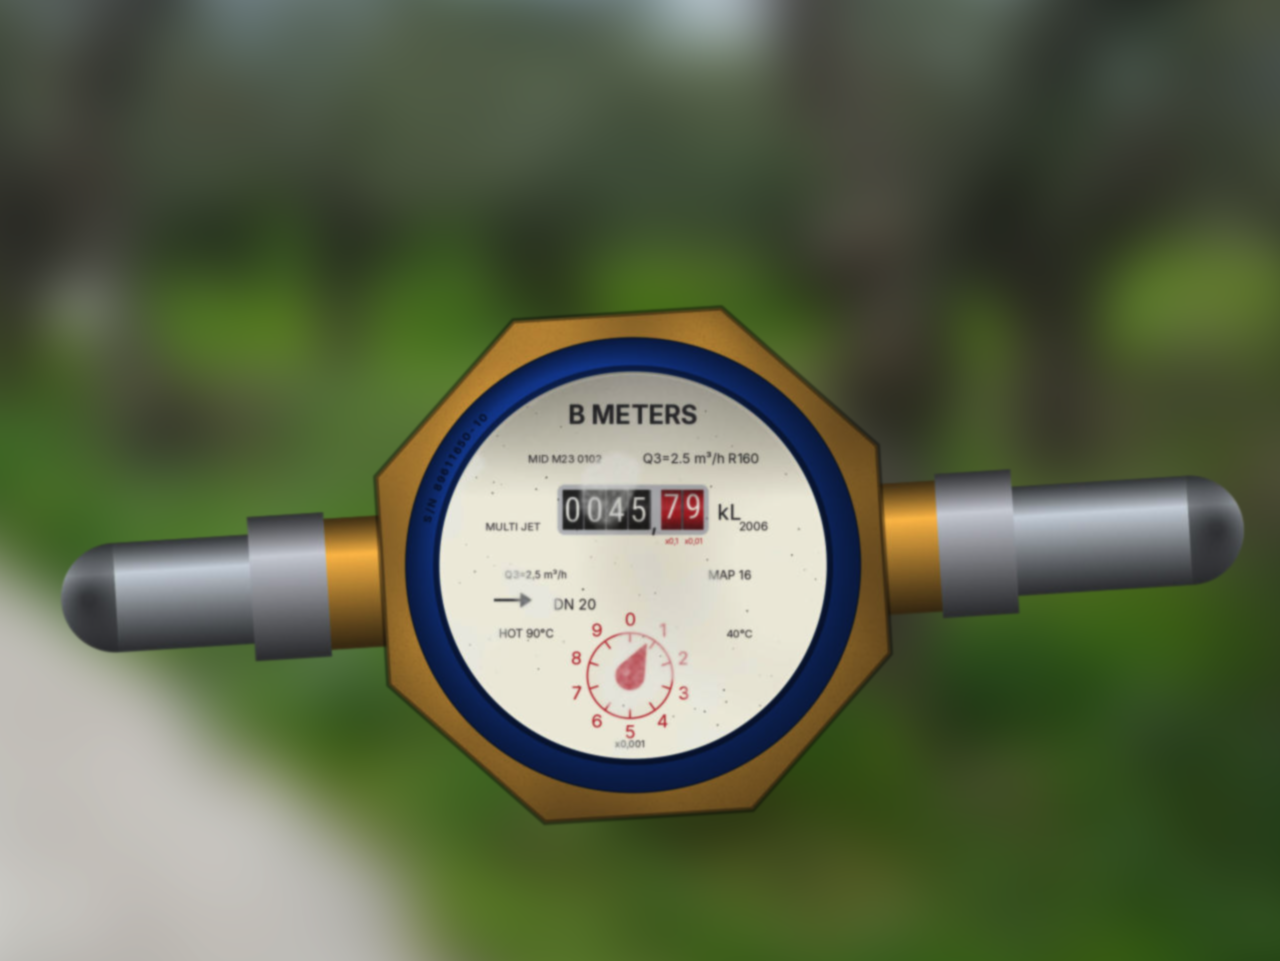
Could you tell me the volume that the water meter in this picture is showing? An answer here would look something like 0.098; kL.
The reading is 45.790; kL
